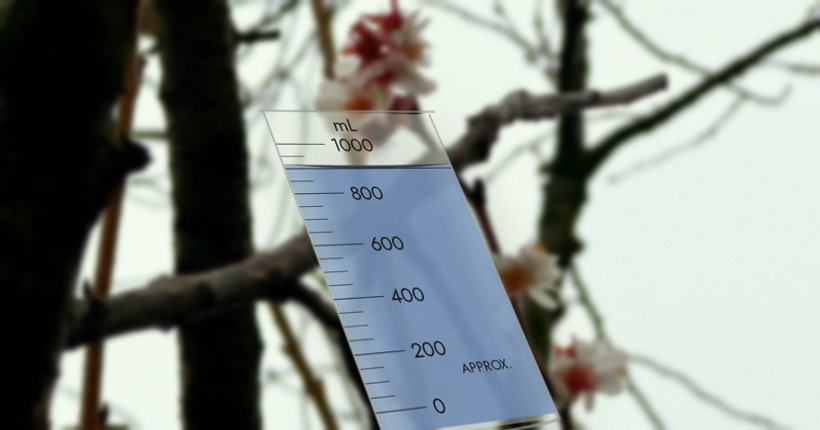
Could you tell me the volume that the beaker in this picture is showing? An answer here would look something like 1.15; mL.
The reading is 900; mL
